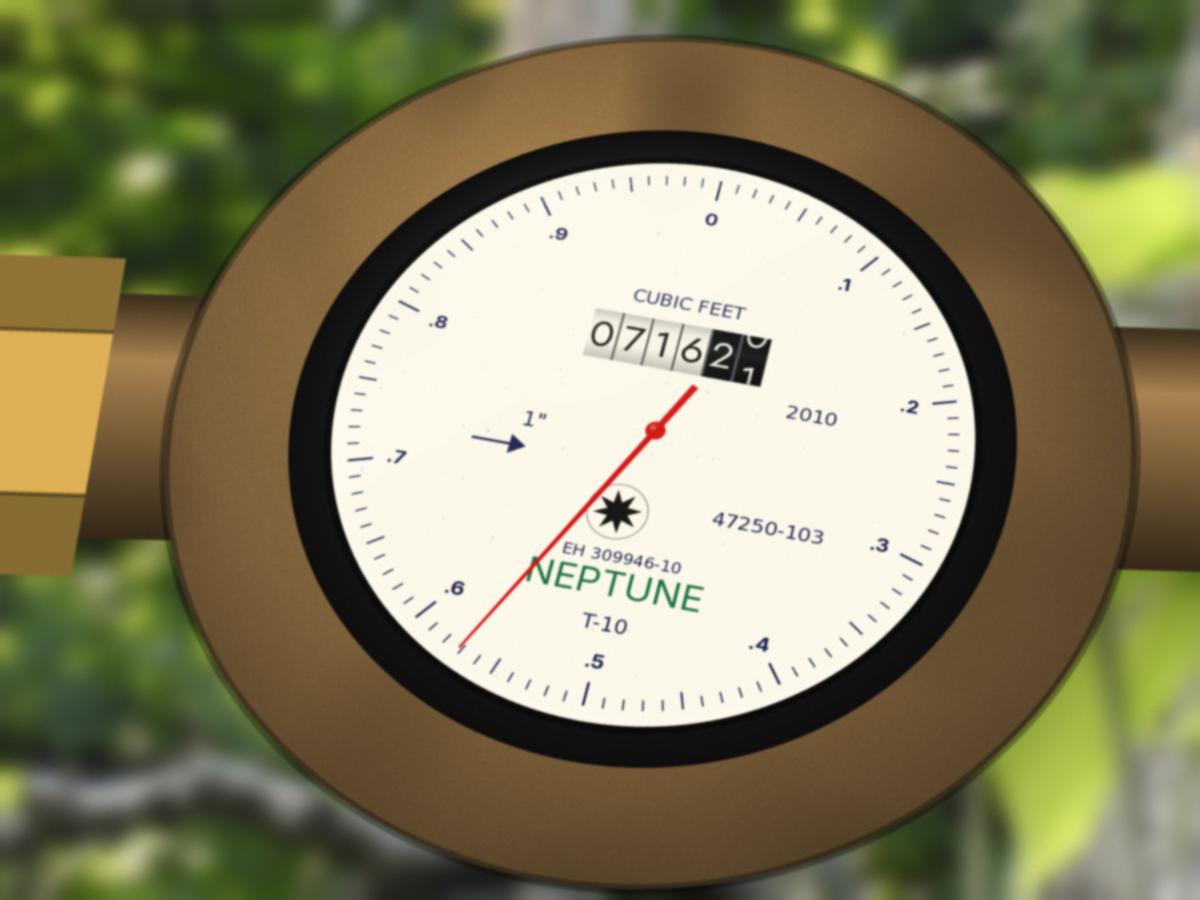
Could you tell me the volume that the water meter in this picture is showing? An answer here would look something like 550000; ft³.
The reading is 71620.57; ft³
